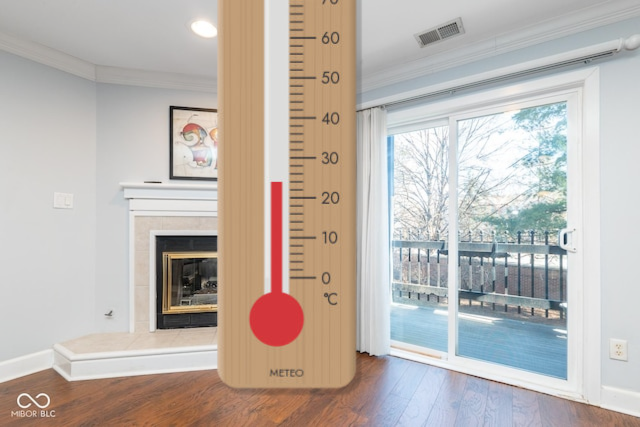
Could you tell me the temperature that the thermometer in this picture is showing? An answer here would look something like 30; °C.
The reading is 24; °C
